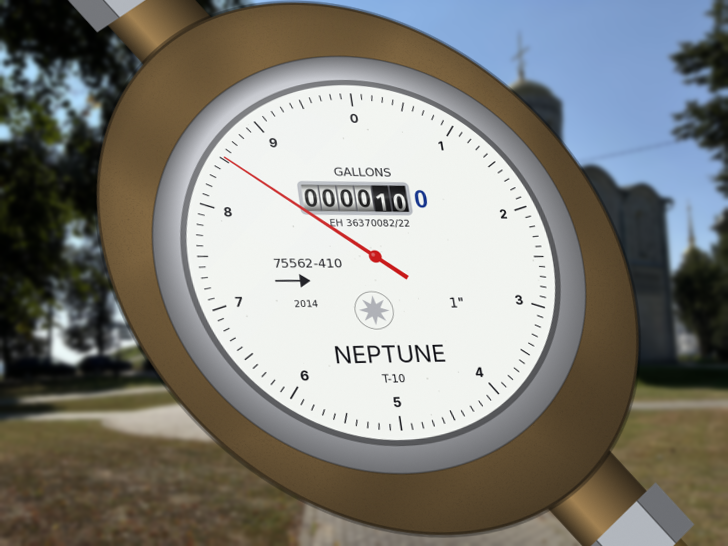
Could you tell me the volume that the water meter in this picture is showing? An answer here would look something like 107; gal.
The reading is 98.5; gal
